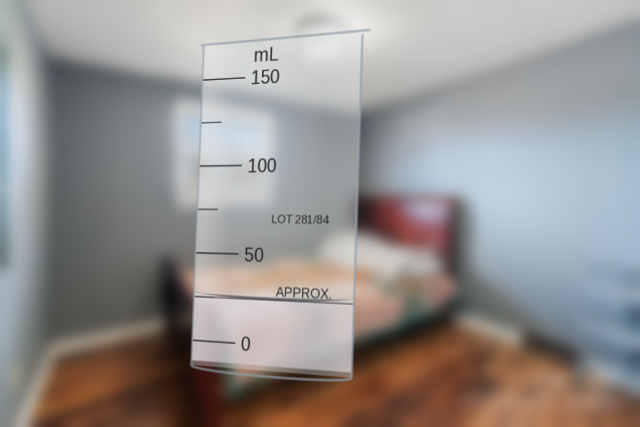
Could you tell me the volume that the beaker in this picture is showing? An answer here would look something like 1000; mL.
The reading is 25; mL
